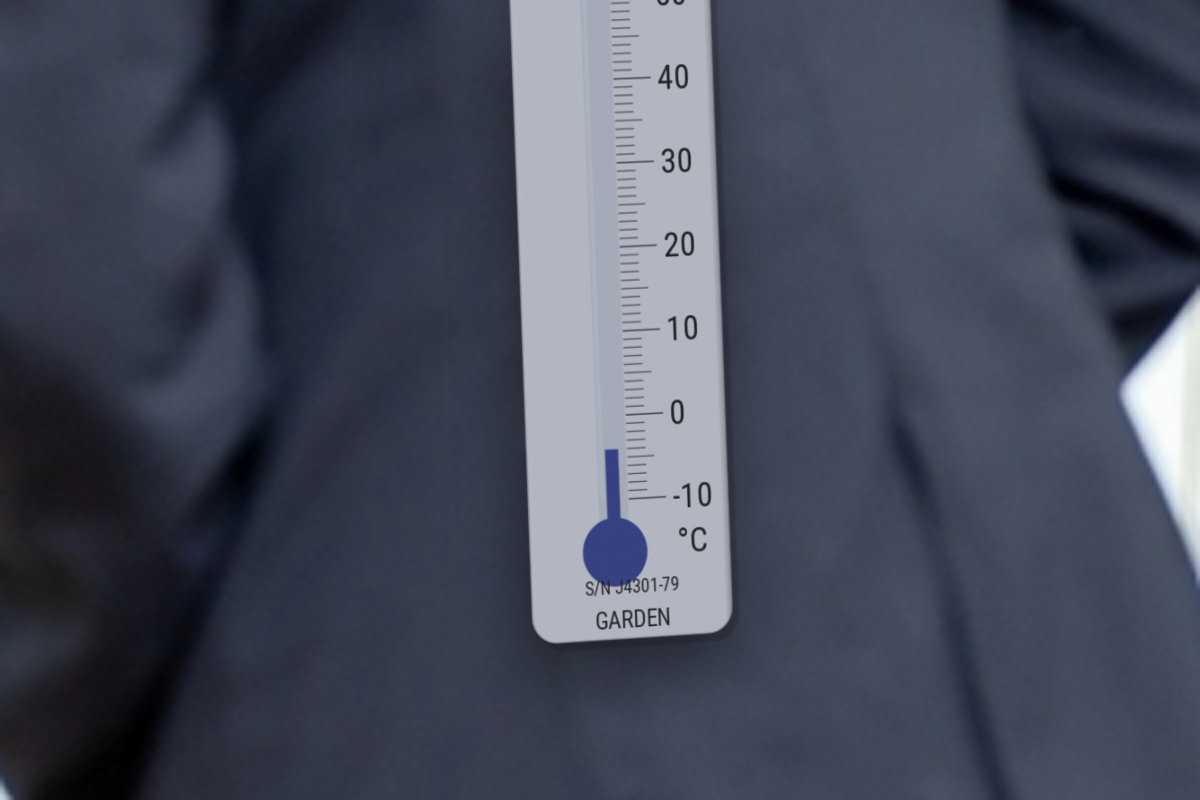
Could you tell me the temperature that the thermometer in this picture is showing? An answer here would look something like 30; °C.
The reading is -4; °C
